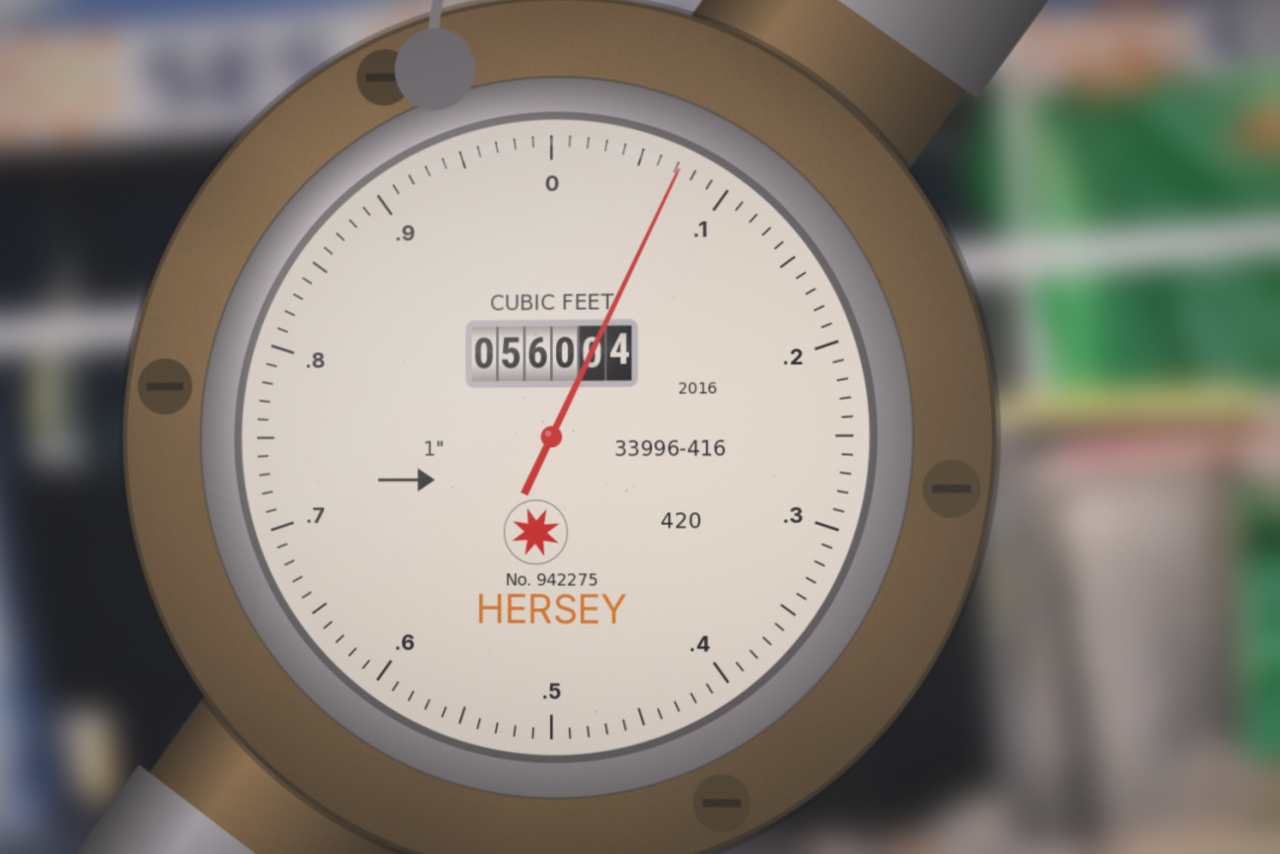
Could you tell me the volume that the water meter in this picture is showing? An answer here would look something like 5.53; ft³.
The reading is 56004.07; ft³
